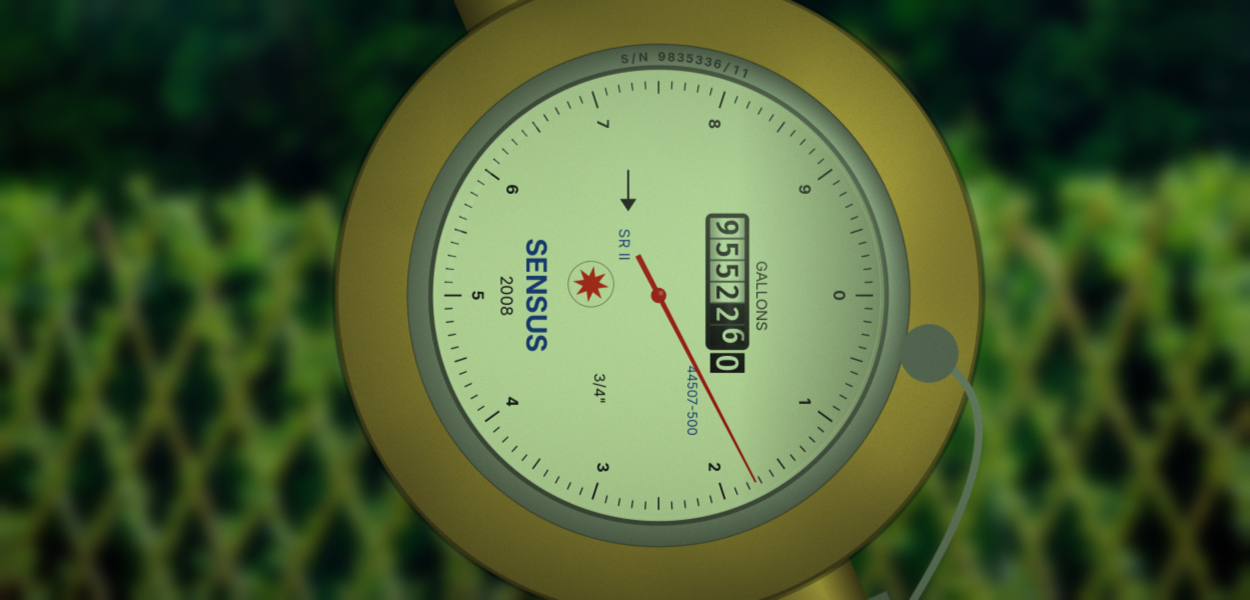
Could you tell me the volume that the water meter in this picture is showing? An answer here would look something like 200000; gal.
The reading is 9552261.7; gal
